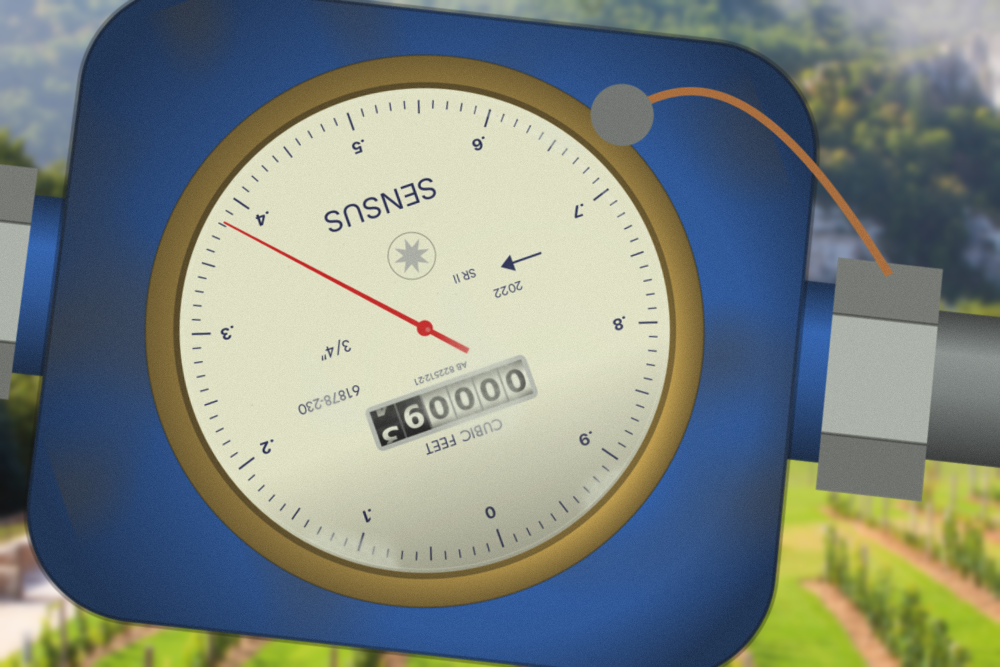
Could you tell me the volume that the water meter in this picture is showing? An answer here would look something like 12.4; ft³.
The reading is 93.38; ft³
